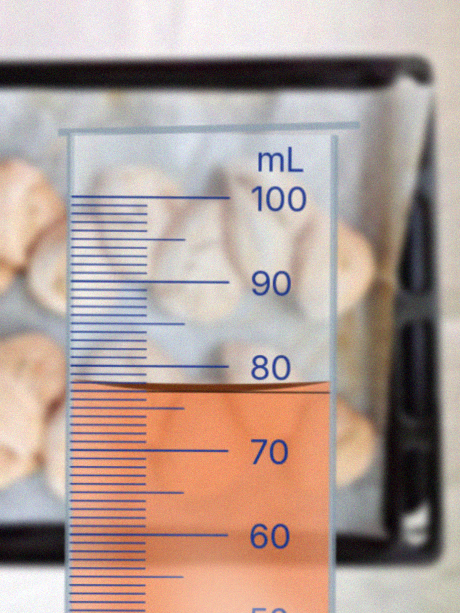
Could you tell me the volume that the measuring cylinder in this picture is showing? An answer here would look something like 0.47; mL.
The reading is 77; mL
